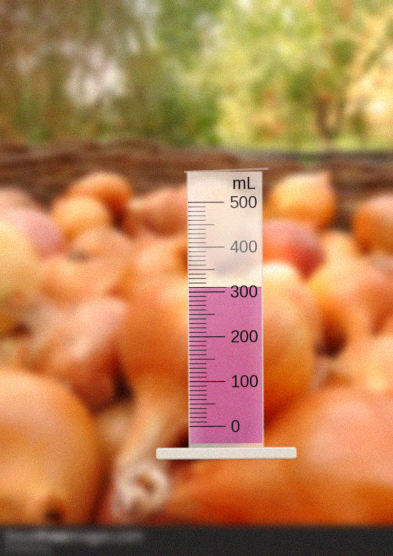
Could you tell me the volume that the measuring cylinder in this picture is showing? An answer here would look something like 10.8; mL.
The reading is 310; mL
